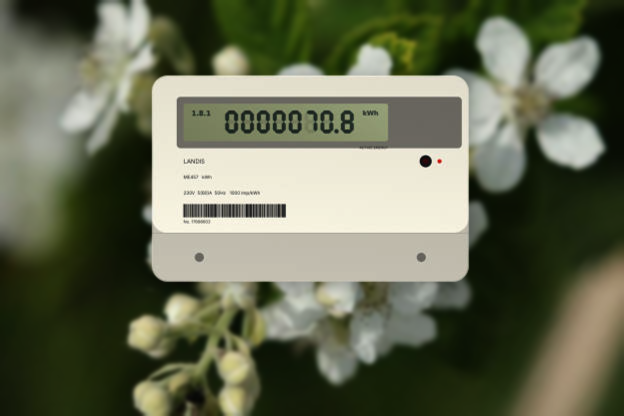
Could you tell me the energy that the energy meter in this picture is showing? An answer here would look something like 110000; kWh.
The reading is 70.8; kWh
